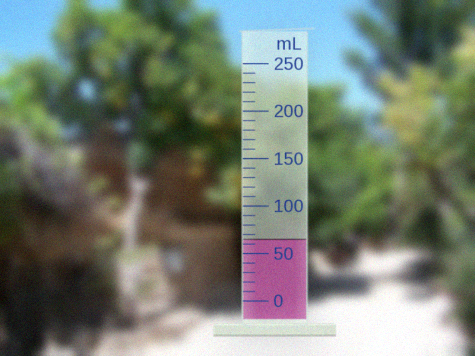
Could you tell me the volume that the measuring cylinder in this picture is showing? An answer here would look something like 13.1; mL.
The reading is 65; mL
